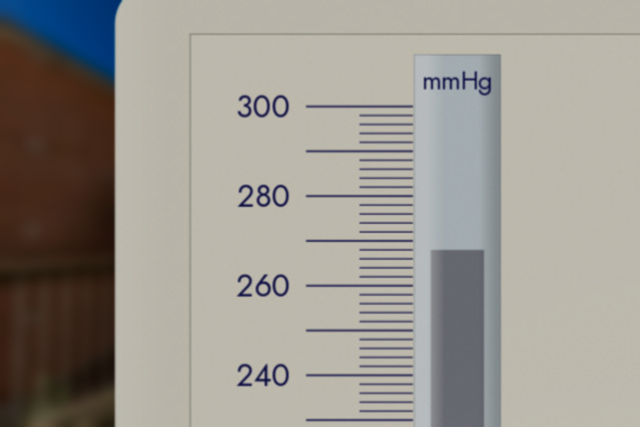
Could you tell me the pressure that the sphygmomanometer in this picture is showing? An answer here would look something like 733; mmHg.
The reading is 268; mmHg
